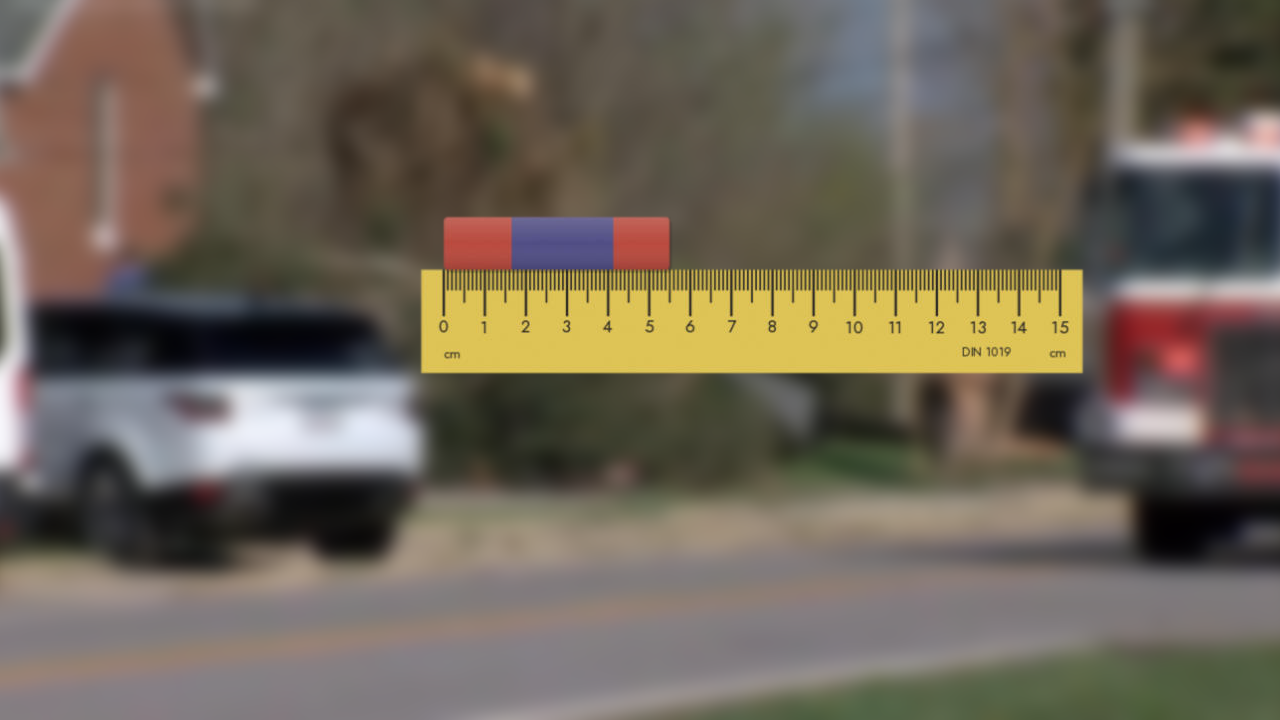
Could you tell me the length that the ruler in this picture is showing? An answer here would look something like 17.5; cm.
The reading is 5.5; cm
